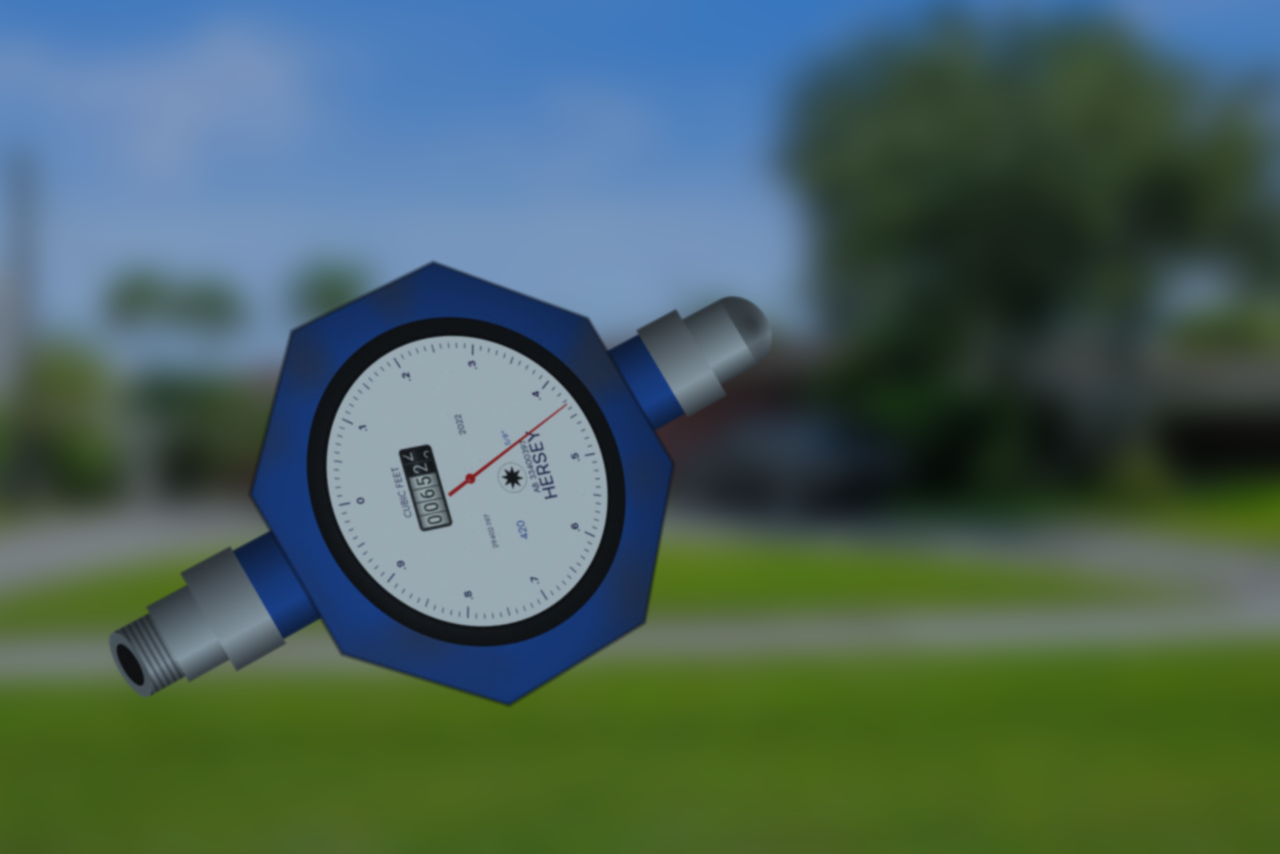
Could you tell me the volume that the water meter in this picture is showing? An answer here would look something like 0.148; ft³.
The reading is 6522.43; ft³
